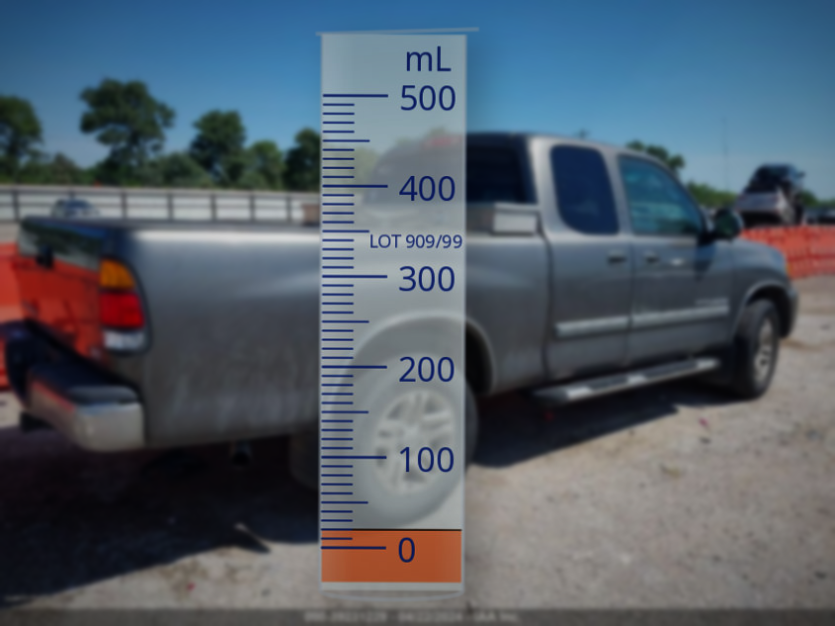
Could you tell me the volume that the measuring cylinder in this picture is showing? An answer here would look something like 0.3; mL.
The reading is 20; mL
